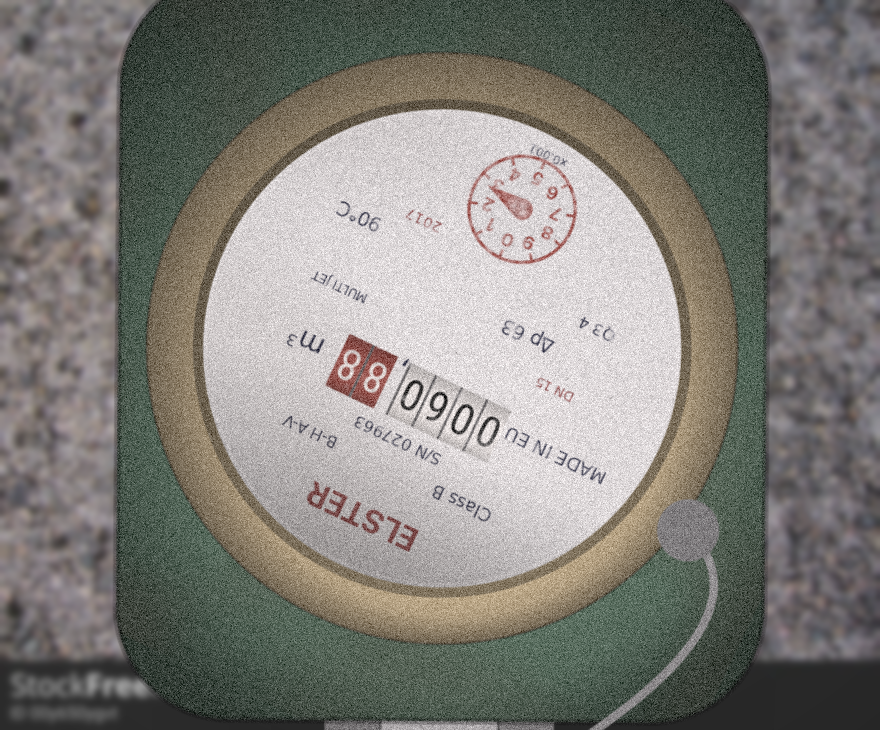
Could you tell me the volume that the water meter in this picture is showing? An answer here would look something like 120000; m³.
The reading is 60.882; m³
